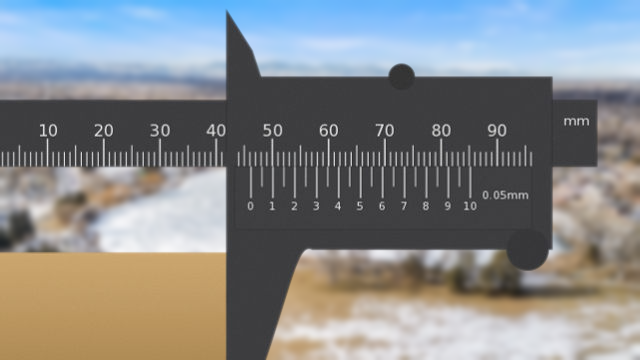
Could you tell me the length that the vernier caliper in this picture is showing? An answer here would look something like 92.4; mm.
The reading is 46.2; mm
